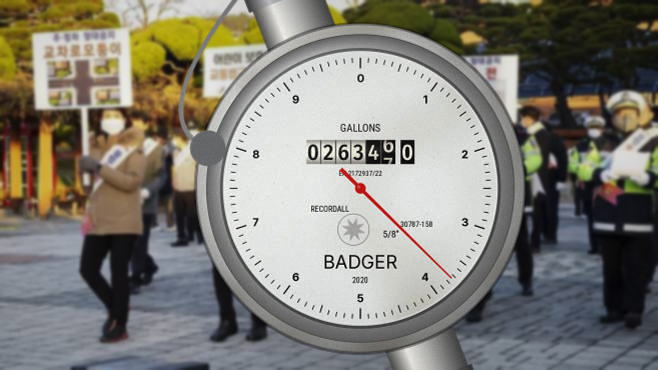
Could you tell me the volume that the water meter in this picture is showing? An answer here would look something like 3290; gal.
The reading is 263463.7; gal
